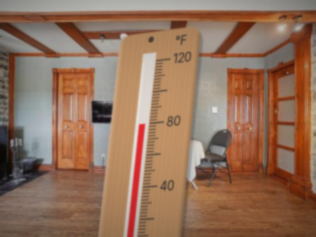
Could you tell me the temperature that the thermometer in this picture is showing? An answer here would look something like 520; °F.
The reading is 80; °F
